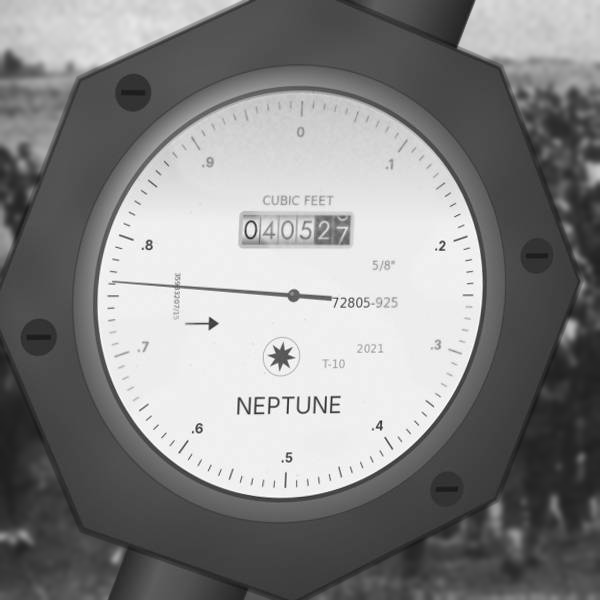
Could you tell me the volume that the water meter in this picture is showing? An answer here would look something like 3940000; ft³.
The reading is 40526.76; ft³
